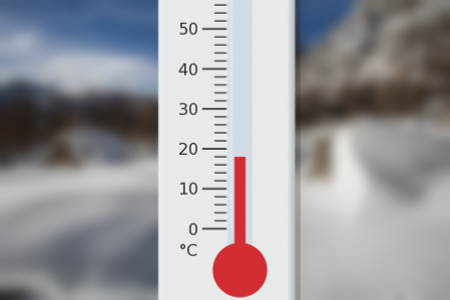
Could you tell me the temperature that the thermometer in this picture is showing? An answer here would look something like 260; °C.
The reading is 18; °C
